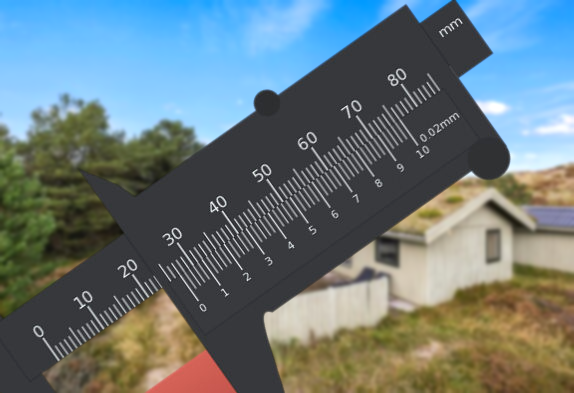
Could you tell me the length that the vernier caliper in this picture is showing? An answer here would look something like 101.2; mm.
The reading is 27.0; mm
